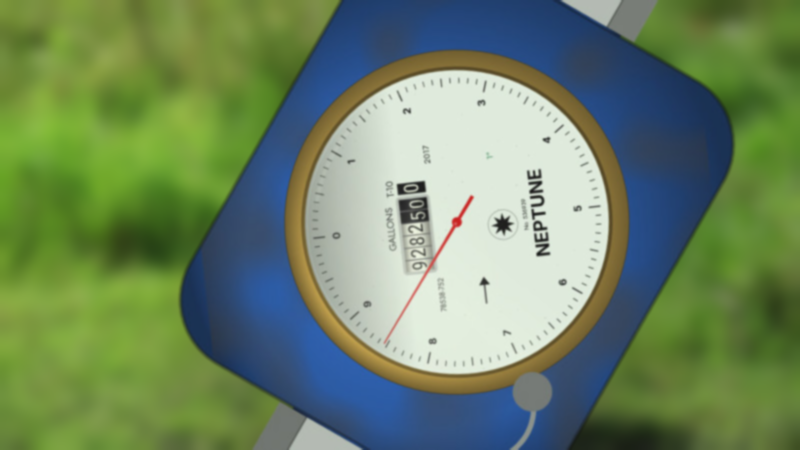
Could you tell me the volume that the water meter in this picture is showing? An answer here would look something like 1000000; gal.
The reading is 9282498.5; gal
